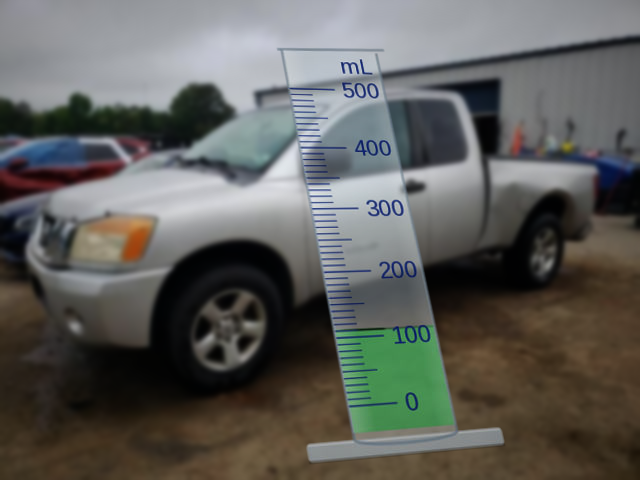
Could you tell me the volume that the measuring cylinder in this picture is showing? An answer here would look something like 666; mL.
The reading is 110; mL
